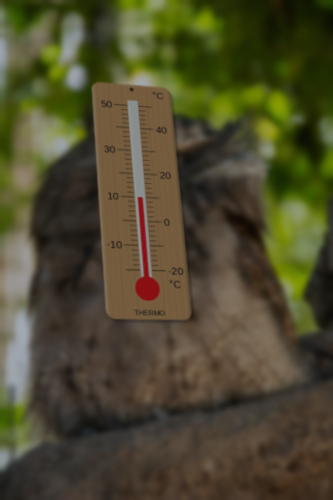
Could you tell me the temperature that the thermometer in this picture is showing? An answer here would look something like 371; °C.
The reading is 10; °C
